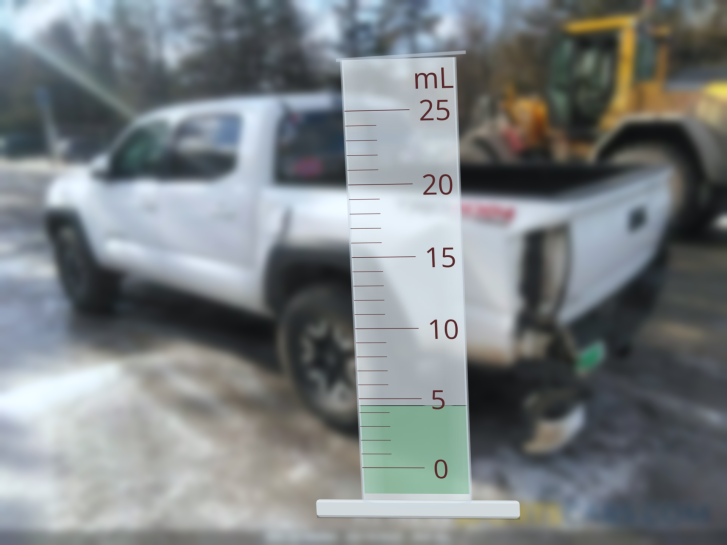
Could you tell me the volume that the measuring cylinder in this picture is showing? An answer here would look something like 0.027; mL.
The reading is 4.5; mL
